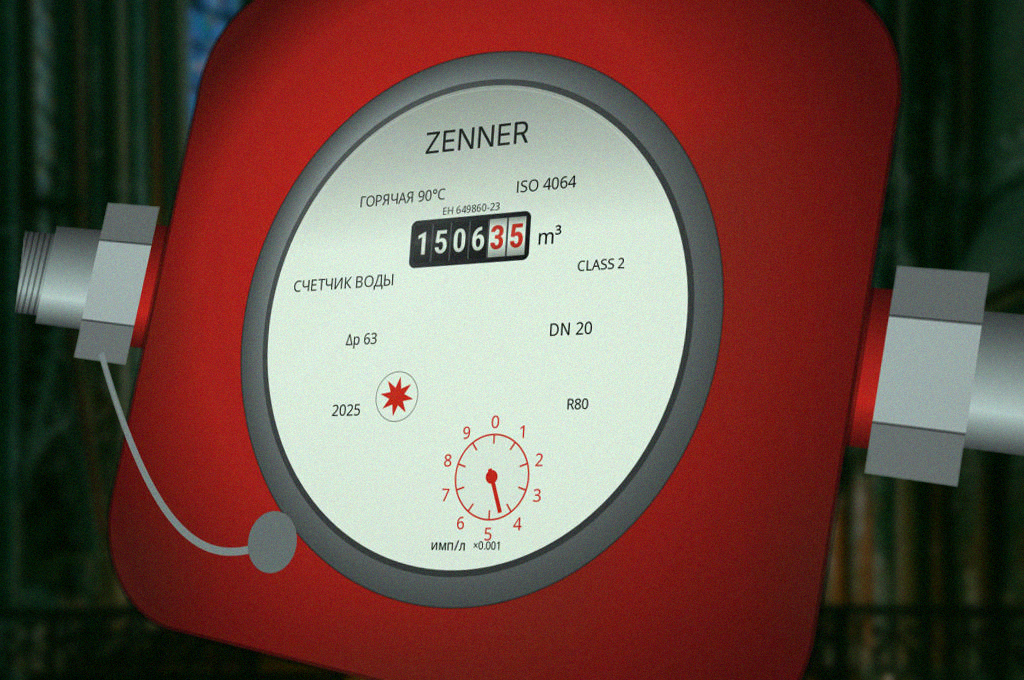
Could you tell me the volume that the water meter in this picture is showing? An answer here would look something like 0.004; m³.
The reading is 1506.354; m³
